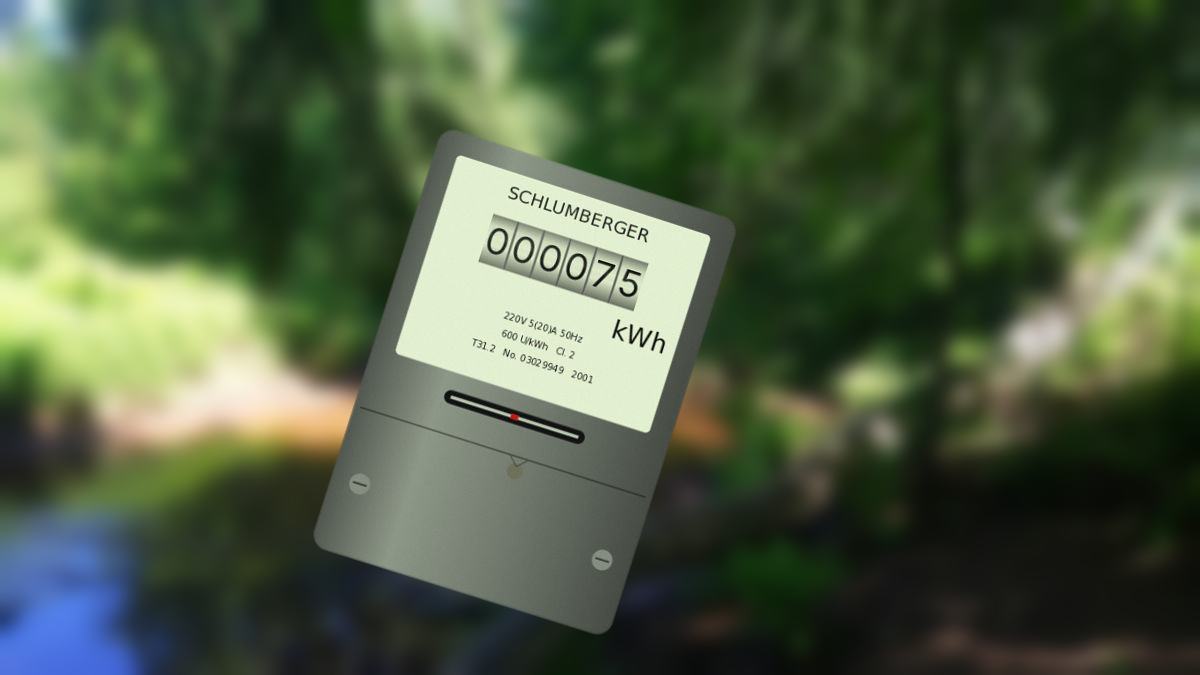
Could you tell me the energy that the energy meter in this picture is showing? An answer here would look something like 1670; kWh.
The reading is 75; kWh
